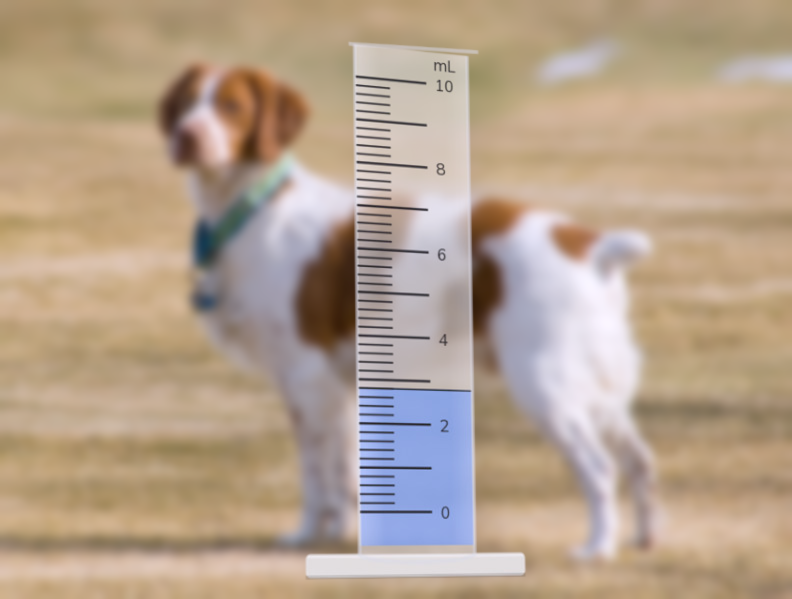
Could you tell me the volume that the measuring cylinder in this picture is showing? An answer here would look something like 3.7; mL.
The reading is 2.8; mL
